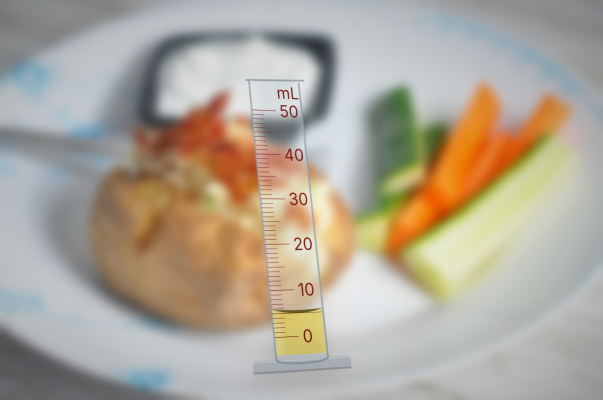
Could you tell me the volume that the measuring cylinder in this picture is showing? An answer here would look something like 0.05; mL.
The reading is 5; mL
